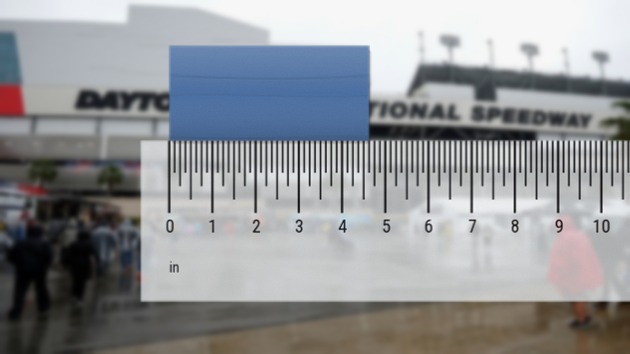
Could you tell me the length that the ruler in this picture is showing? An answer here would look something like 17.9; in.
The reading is 4.625; in
